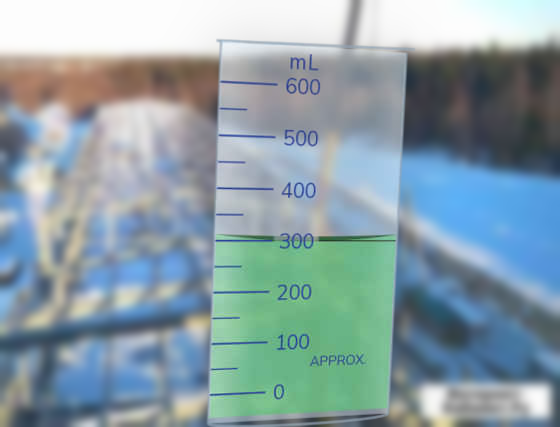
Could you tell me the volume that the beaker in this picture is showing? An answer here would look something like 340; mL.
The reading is 300; mL
